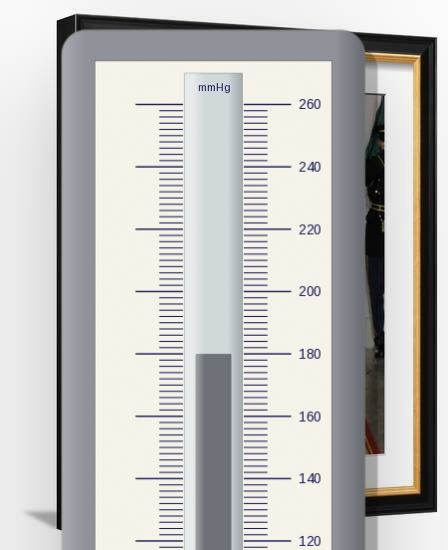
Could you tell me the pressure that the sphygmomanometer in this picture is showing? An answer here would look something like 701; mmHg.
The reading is 180; mmHg
